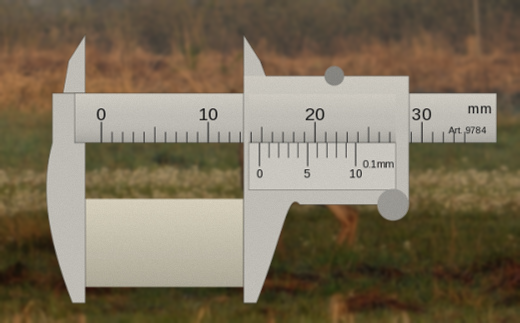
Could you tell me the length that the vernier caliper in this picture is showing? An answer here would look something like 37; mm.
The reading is 14.8; mm
